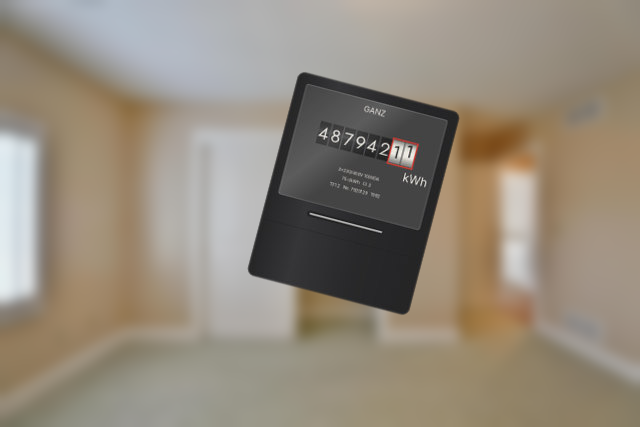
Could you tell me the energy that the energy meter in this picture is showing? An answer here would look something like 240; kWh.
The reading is 487942.11; kWh
